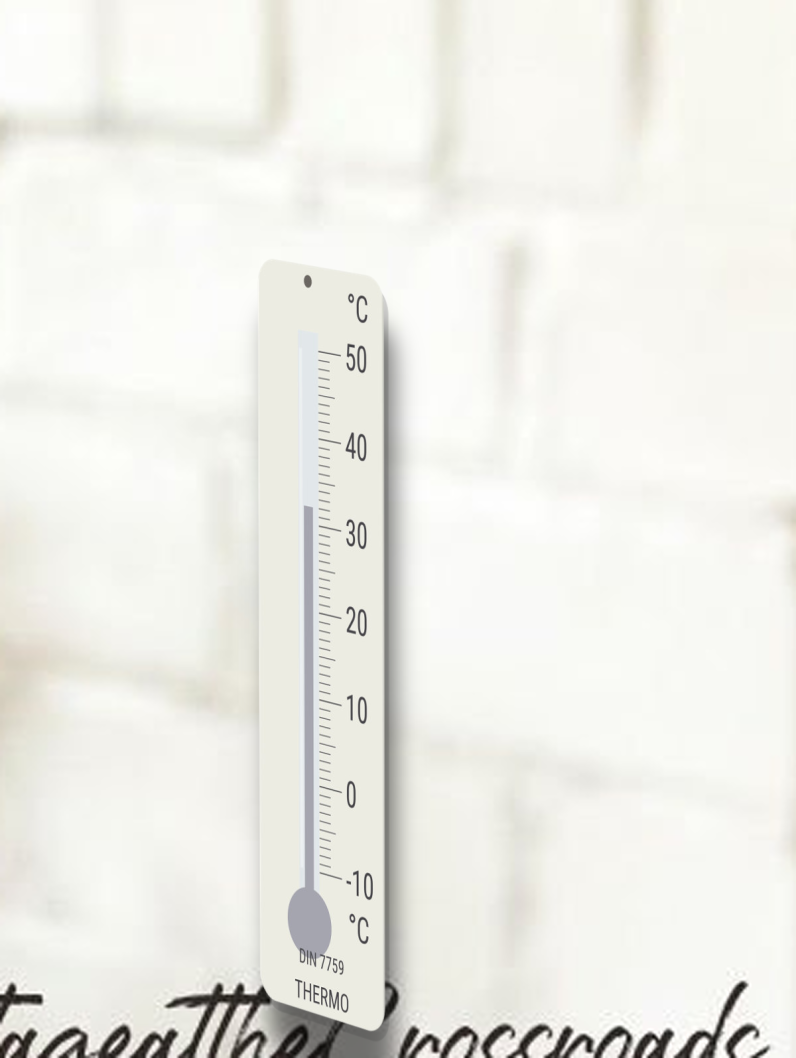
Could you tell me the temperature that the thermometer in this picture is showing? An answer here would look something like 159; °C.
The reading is 32; °C
